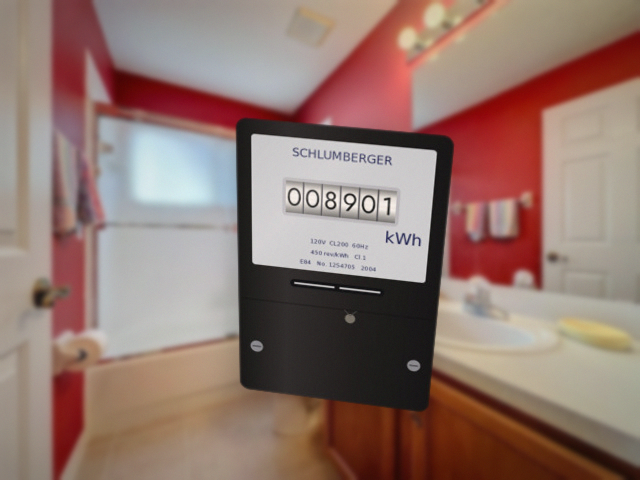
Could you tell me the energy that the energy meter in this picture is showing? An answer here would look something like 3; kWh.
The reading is 8901; kWh
